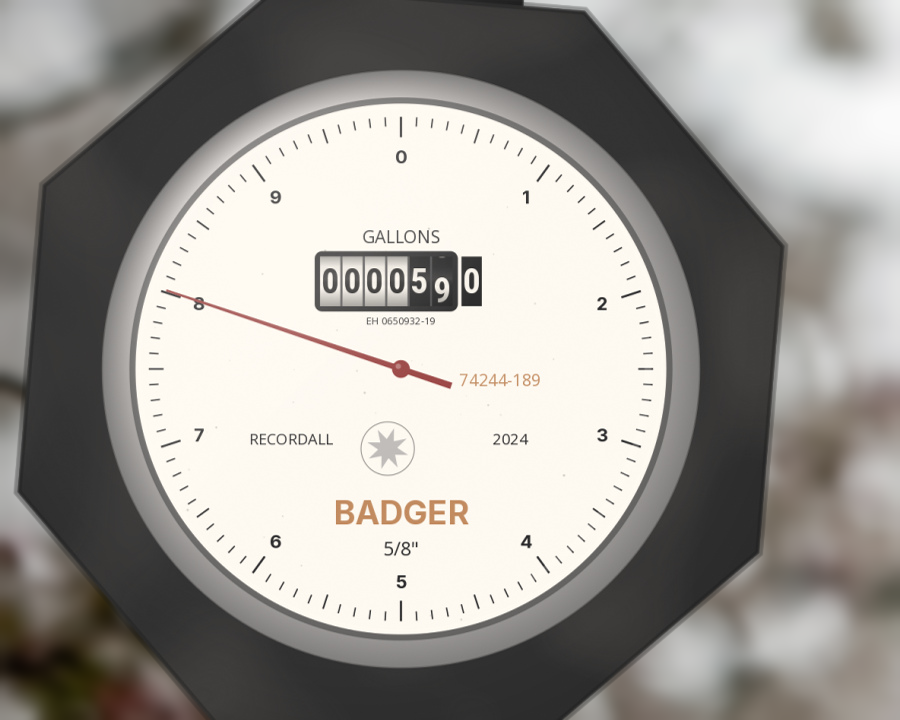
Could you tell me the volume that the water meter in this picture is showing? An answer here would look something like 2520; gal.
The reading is 588.0; gal
